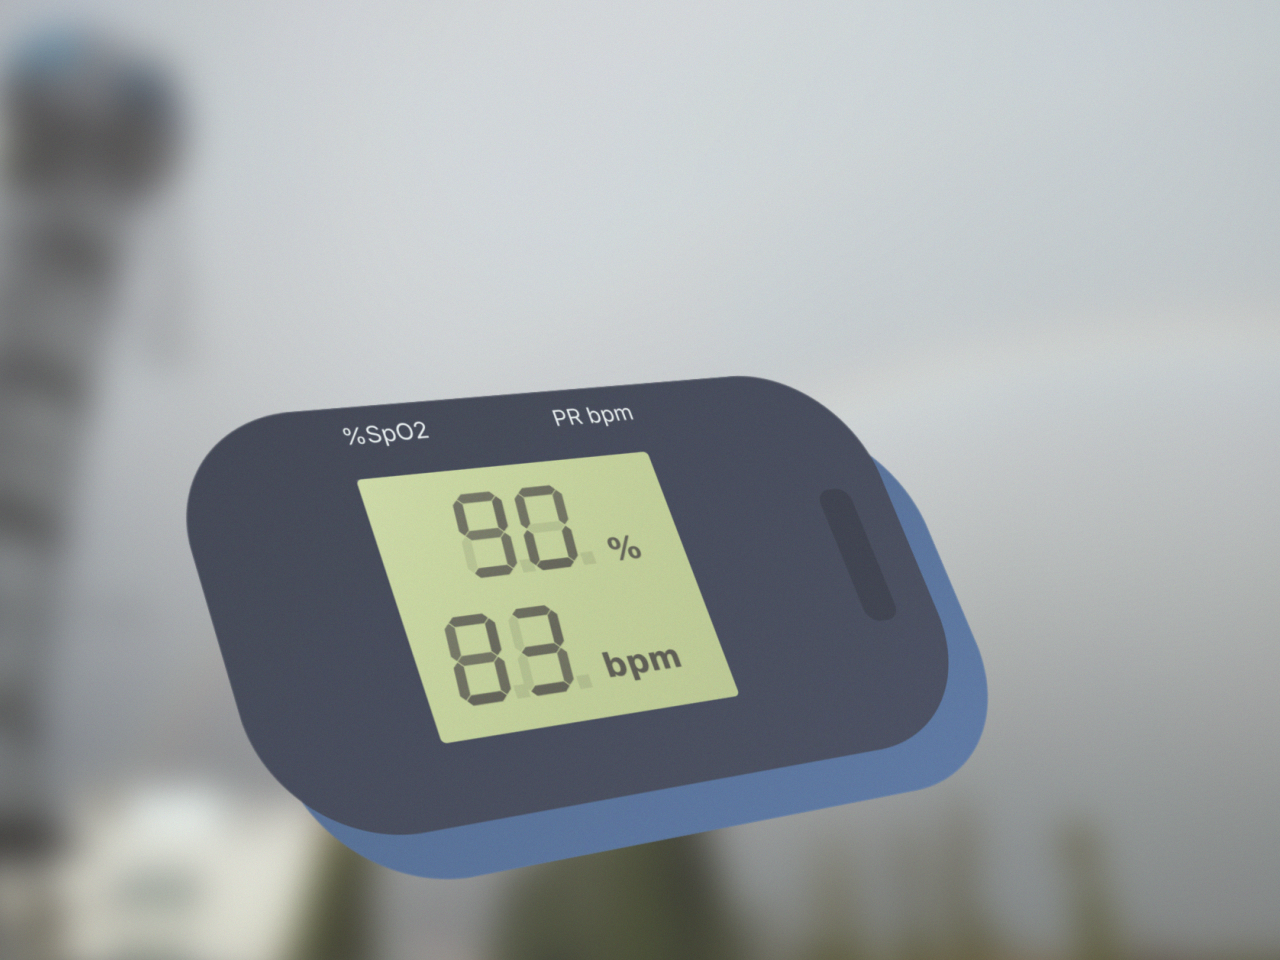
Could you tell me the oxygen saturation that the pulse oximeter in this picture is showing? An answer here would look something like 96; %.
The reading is 90; %
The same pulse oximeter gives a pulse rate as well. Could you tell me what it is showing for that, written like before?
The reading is 83; bpm
